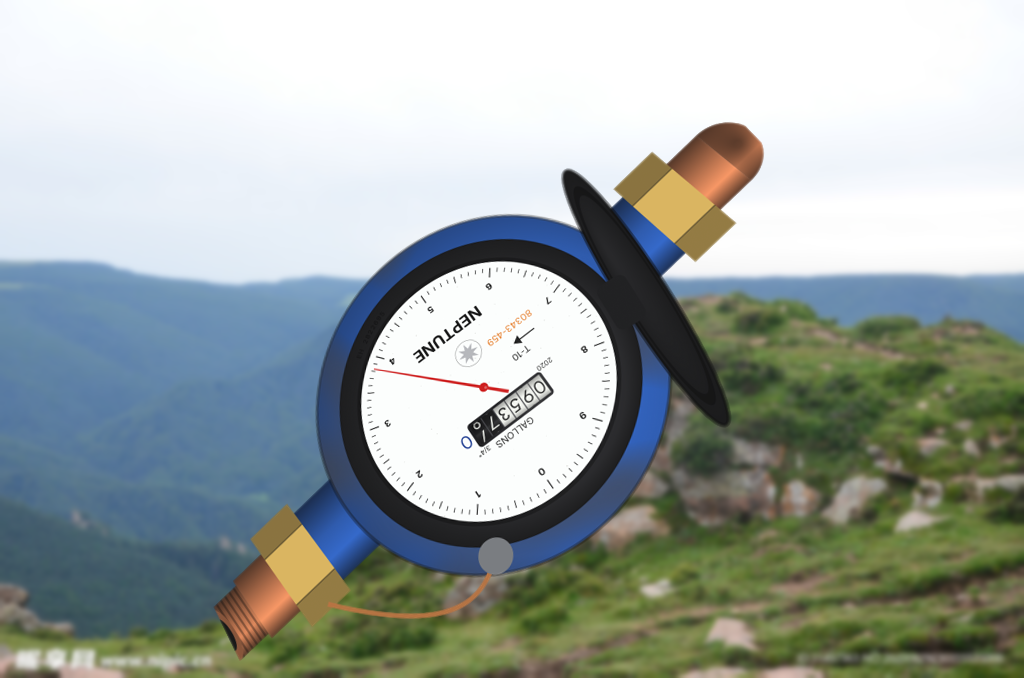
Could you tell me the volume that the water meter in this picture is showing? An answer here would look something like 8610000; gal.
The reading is 953773.8; gal
